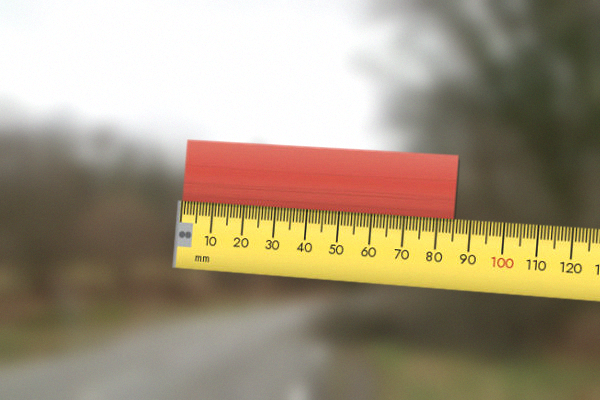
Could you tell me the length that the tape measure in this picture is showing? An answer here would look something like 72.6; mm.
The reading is 85; mm
